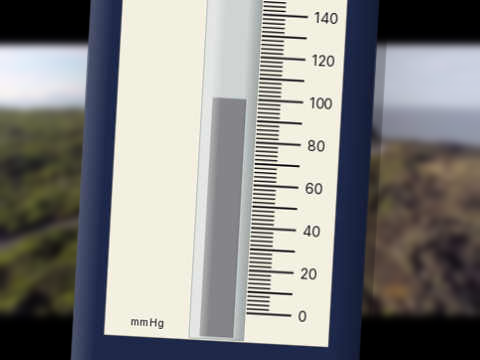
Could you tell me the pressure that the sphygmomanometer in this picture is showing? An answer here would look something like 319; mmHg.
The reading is 100; mmHg
